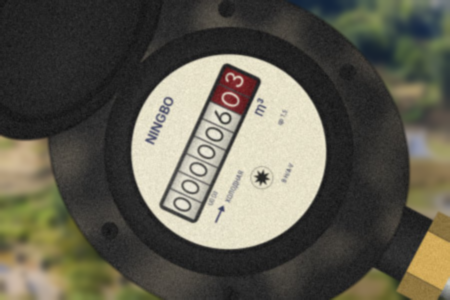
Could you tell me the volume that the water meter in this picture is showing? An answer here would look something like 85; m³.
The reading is 6.03; m³
